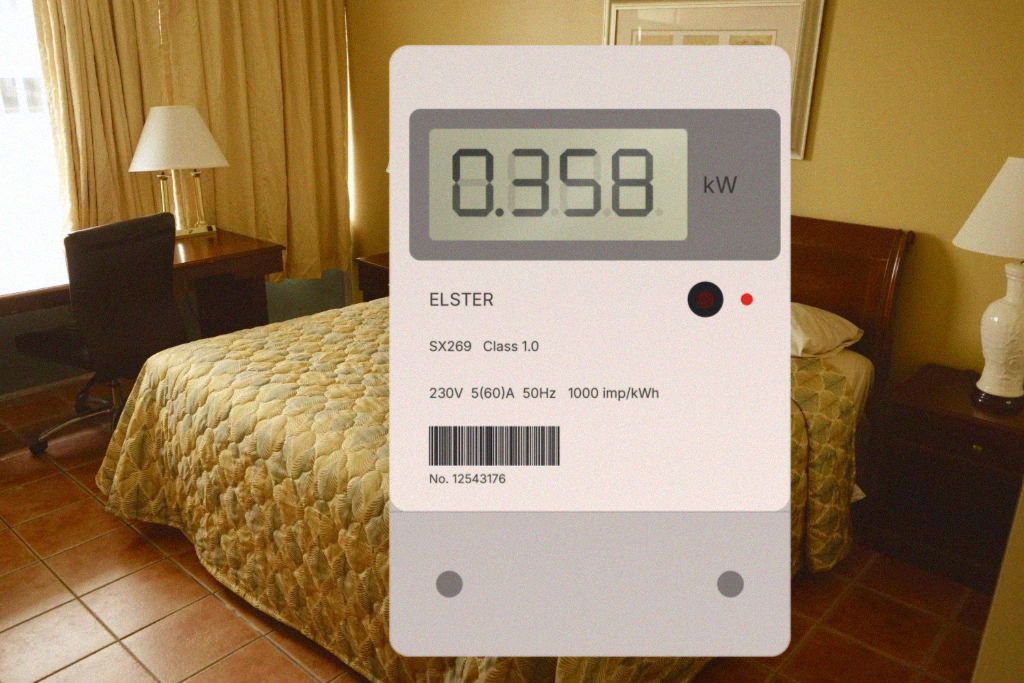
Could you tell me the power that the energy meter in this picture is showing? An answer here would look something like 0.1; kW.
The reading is 0.358; kW
